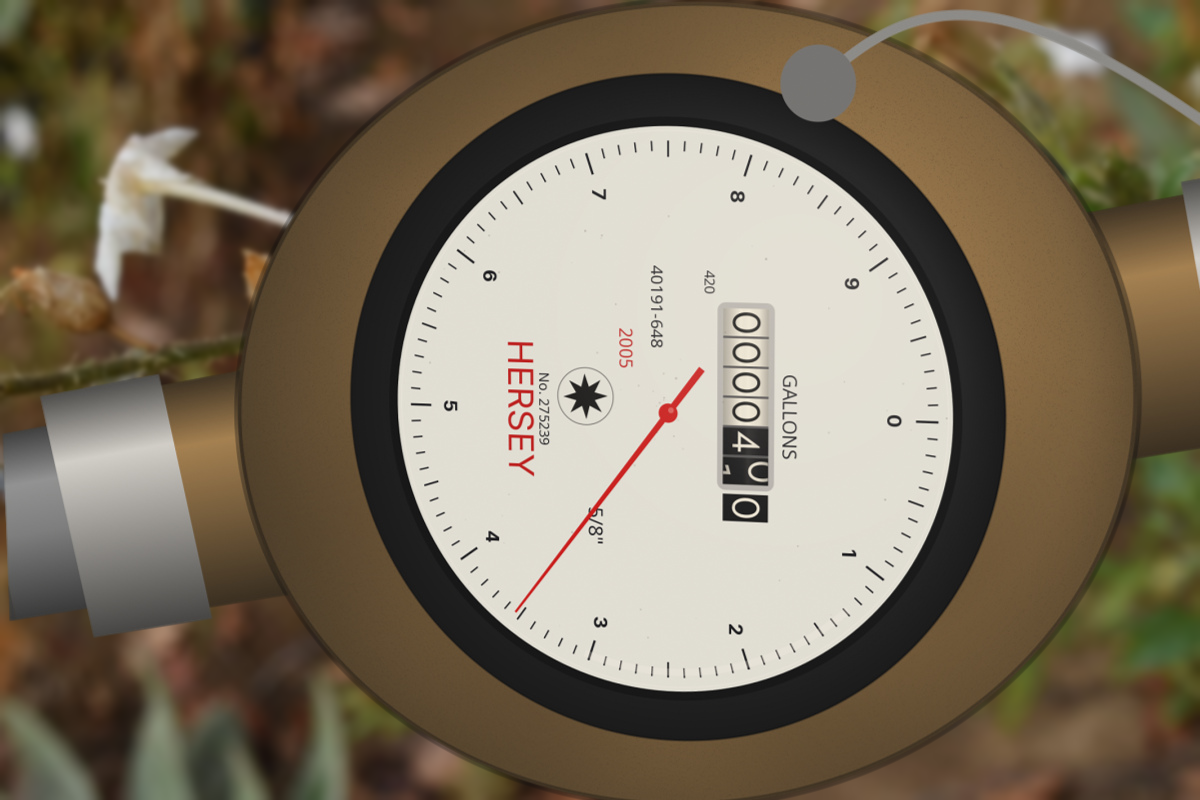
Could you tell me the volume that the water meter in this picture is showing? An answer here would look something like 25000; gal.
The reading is 403.5; gal
